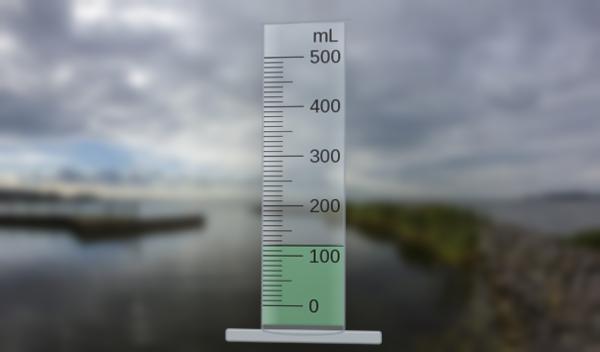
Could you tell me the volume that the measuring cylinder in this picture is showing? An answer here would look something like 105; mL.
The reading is 120; mL
